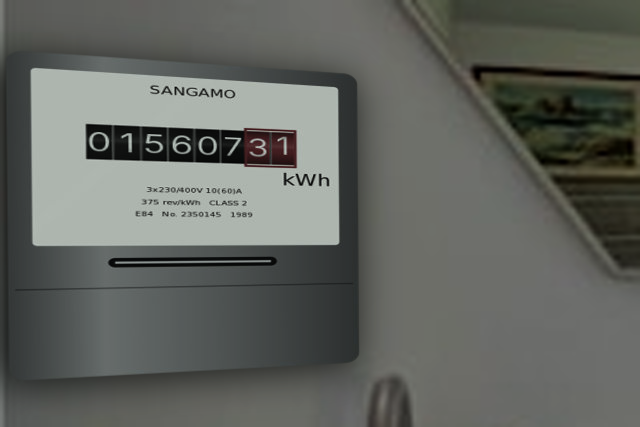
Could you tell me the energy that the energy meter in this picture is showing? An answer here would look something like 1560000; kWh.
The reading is 15607.31; kWh
